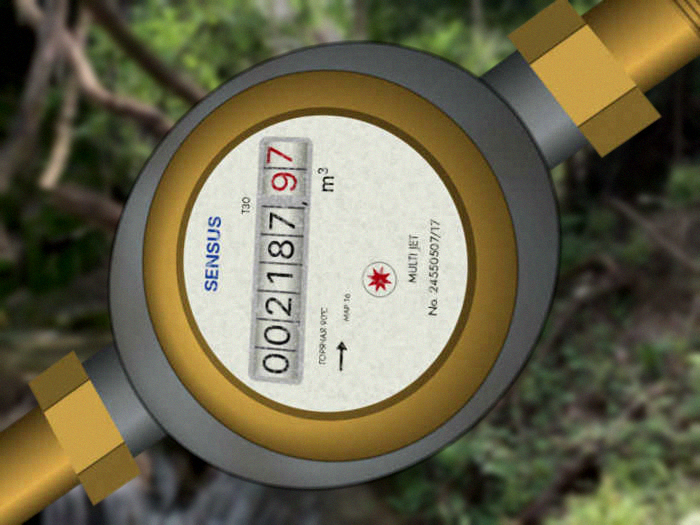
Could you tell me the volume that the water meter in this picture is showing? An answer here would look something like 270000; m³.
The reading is 2187.97; m³
